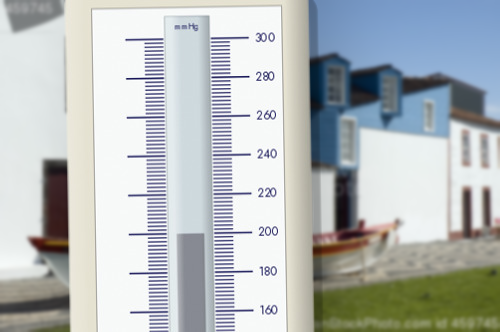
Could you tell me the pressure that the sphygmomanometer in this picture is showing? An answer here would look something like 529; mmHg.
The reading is 200; mmHg
